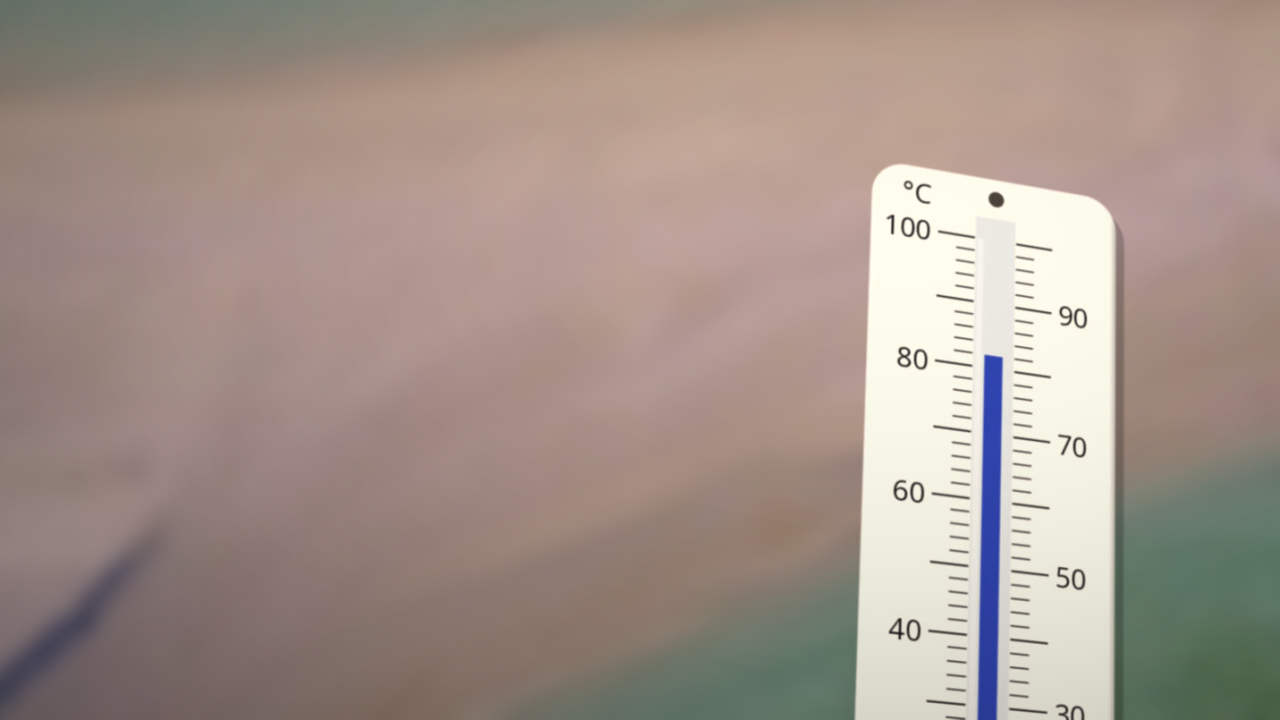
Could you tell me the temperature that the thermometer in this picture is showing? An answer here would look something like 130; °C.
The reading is 82; °C
